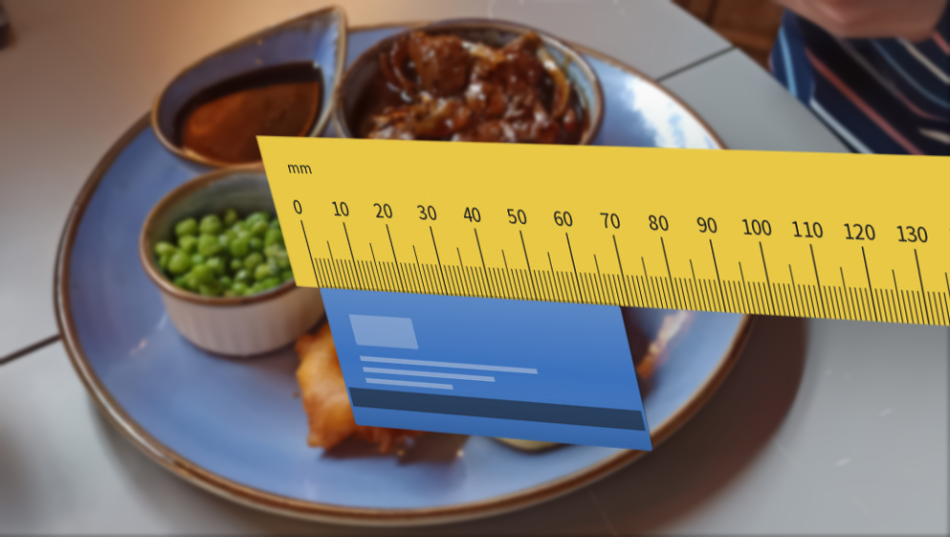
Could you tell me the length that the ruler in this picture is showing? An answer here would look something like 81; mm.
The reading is 68; mm
